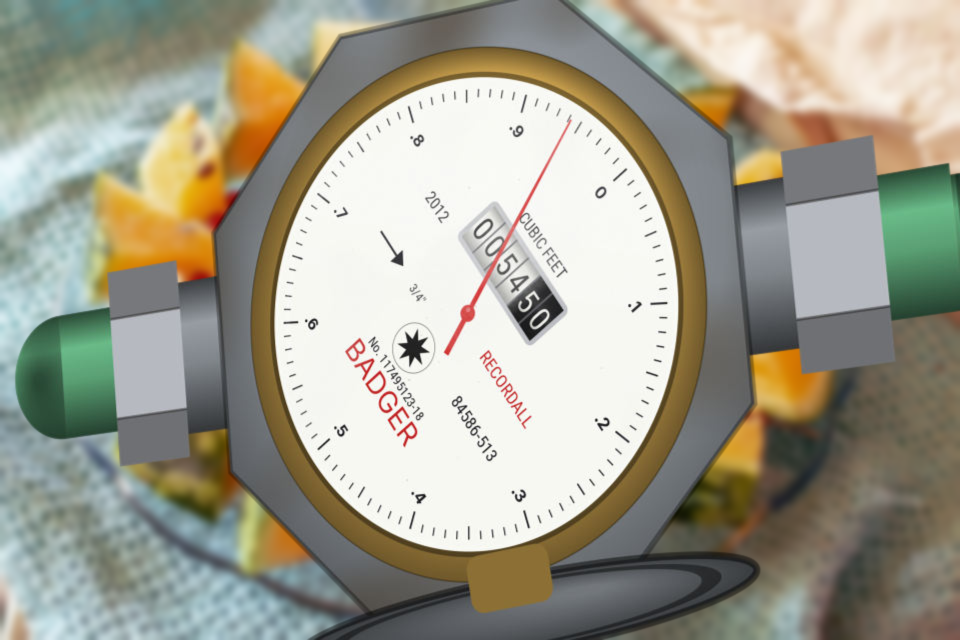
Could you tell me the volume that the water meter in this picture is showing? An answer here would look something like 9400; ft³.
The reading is 5449.94; ft³
